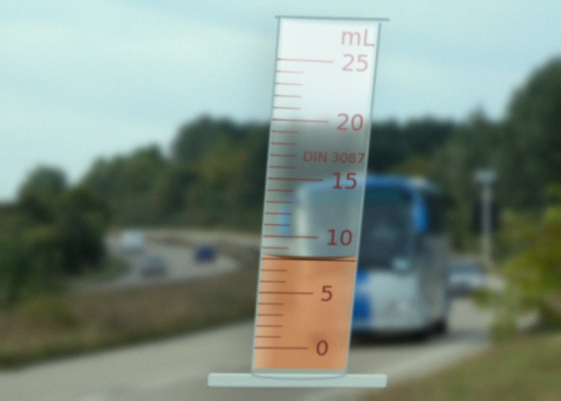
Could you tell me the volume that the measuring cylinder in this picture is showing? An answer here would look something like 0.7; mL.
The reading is 8; mL
